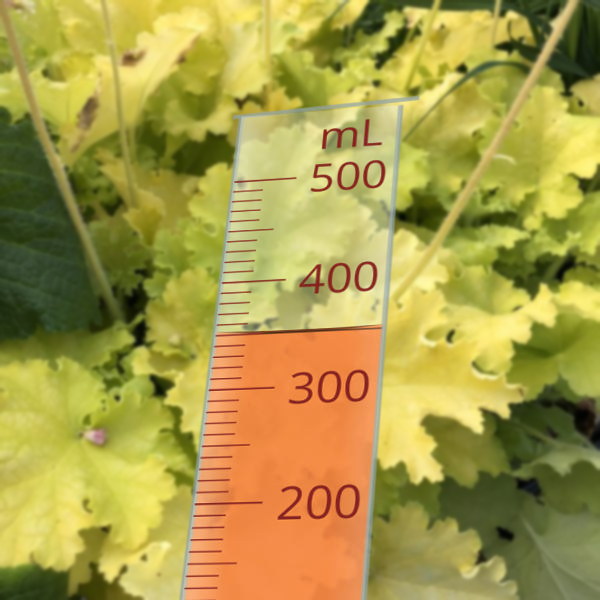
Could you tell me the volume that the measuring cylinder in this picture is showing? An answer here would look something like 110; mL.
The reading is 350; mL
